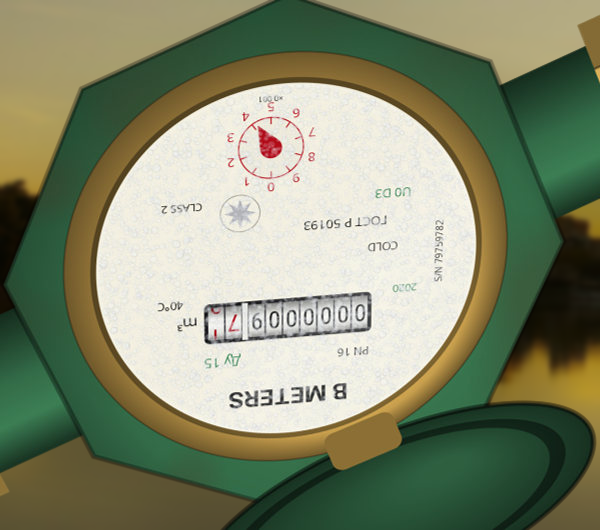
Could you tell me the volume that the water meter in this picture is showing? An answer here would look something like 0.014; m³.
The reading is 9.714; m³
